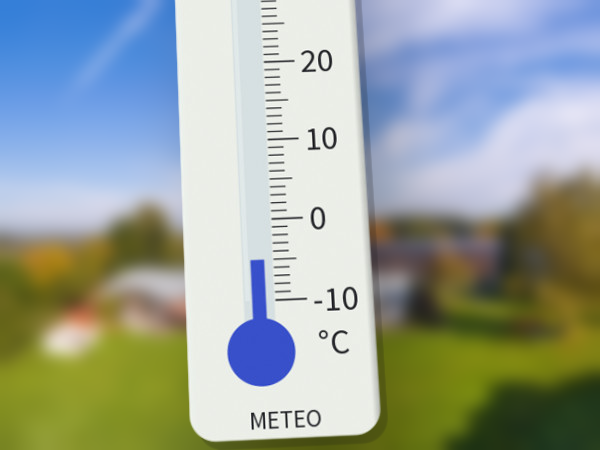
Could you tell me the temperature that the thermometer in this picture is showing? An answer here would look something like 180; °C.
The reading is -5; °C
